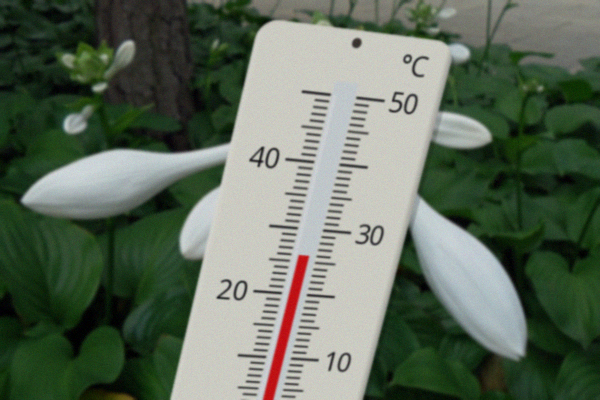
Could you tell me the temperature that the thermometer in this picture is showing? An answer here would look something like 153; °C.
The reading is 26; °C
